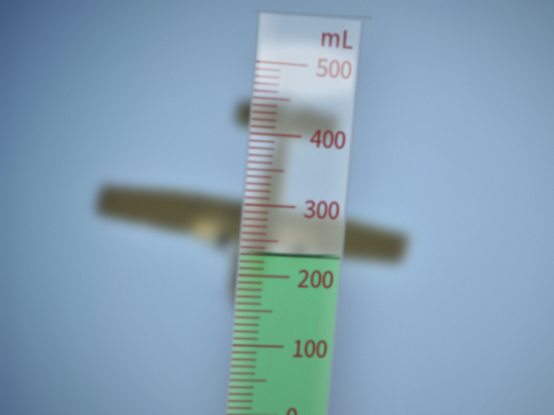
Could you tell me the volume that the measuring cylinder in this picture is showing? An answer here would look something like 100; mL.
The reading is 230; mL
